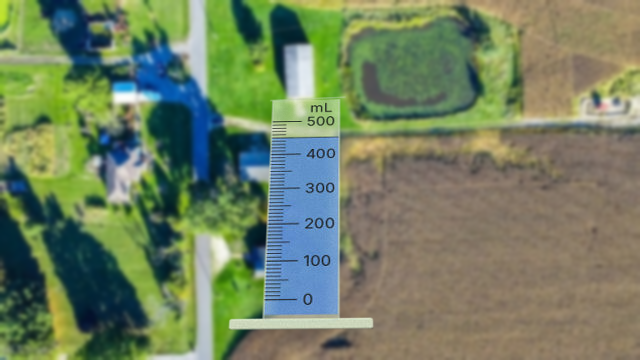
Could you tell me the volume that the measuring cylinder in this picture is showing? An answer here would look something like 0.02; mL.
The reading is 450; mL
